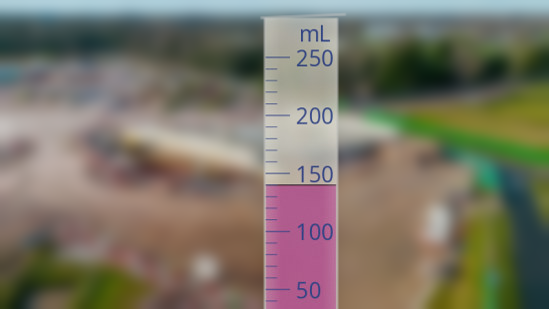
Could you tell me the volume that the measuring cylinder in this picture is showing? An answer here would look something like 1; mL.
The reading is 140; mL
